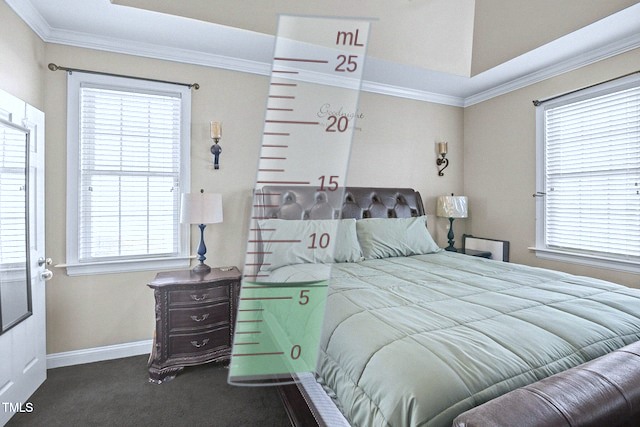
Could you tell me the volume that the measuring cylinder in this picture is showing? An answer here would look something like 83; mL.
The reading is 6; mL
